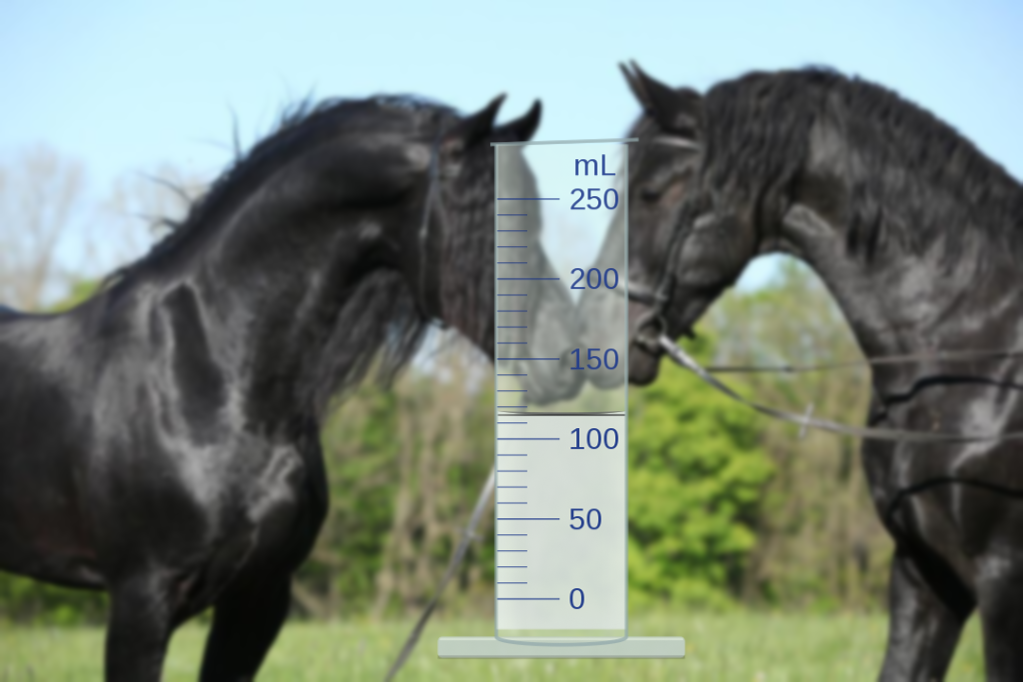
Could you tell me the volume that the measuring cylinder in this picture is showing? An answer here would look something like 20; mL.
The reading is 115; mL
